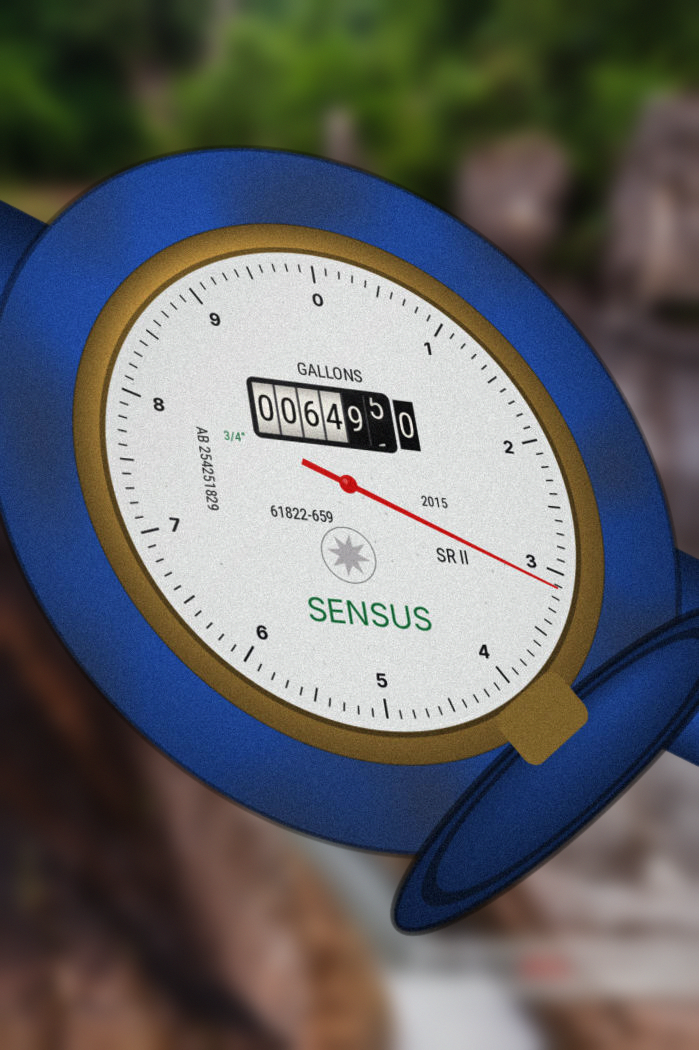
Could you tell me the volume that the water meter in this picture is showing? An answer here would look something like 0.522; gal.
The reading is 64953.1; gal
